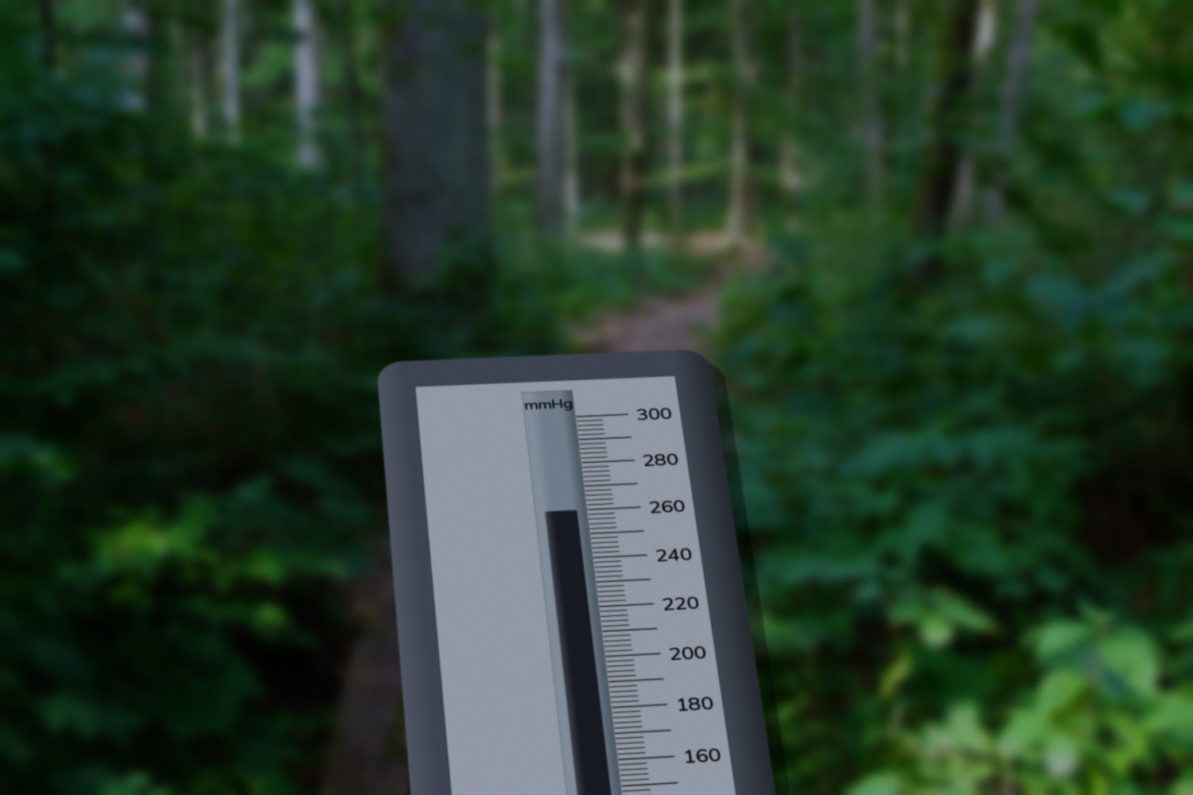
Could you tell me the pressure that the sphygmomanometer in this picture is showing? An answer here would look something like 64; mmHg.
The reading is 260; mmHg
